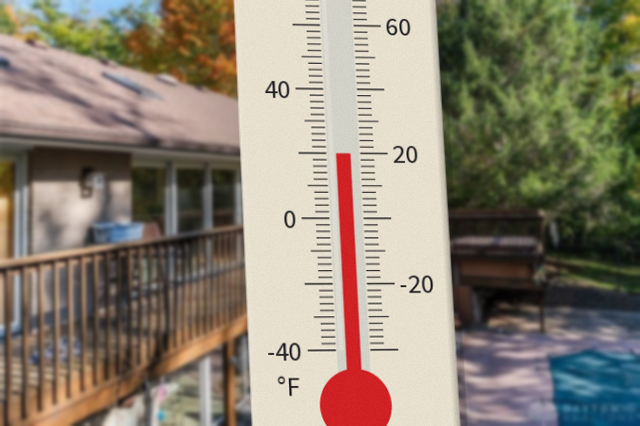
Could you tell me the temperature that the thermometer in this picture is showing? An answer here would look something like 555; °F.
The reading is 20; °F
